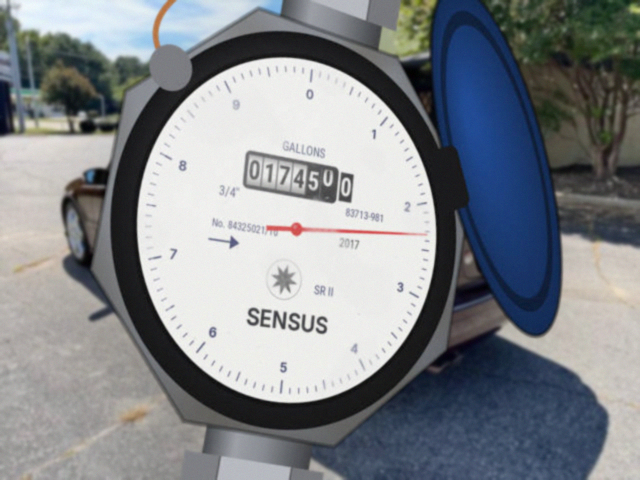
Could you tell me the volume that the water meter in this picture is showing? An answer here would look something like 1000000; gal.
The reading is 174502.3; gal
